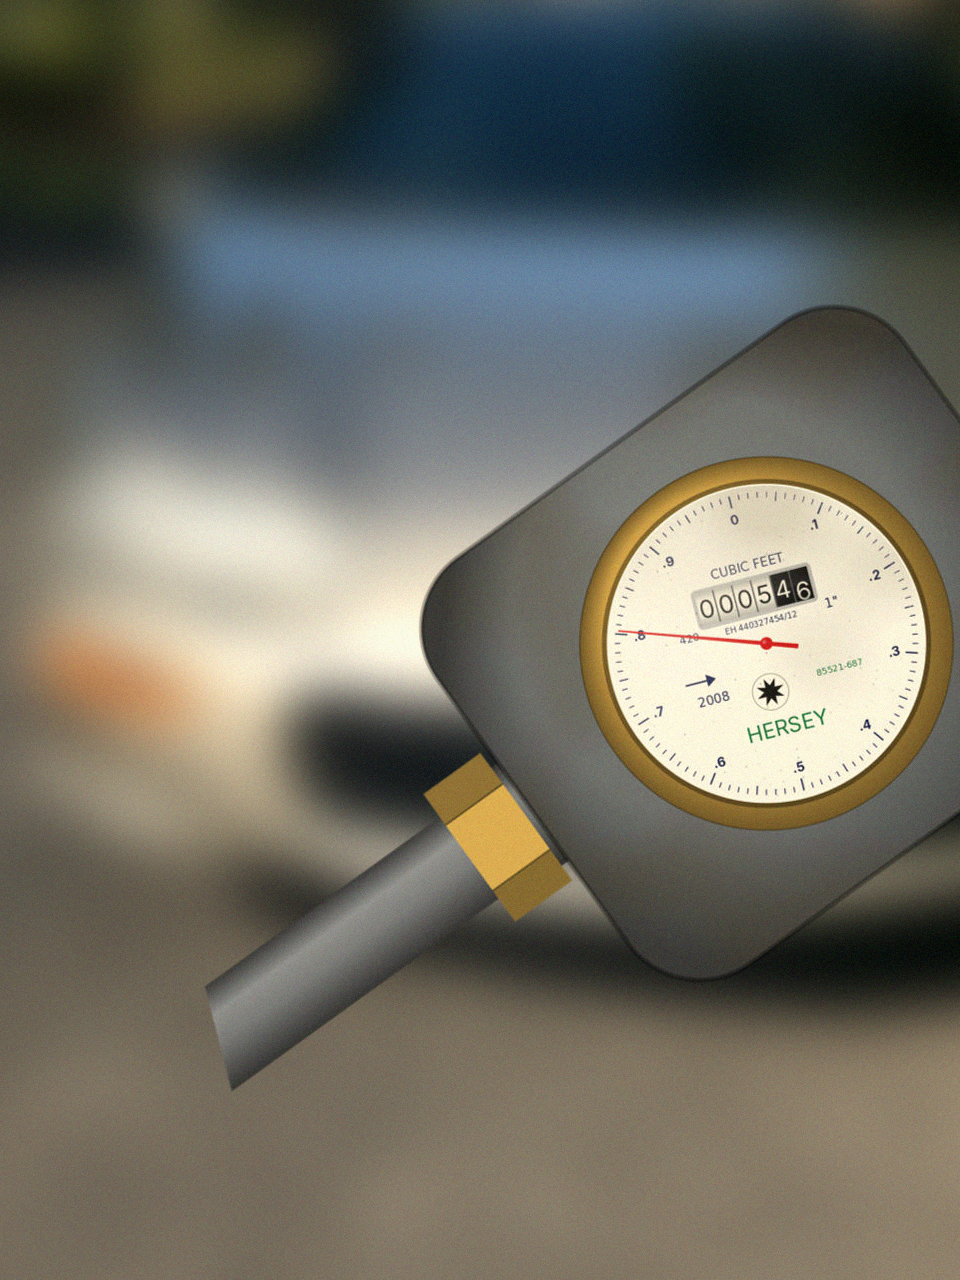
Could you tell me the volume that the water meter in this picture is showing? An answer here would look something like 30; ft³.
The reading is 545.80; ft³
